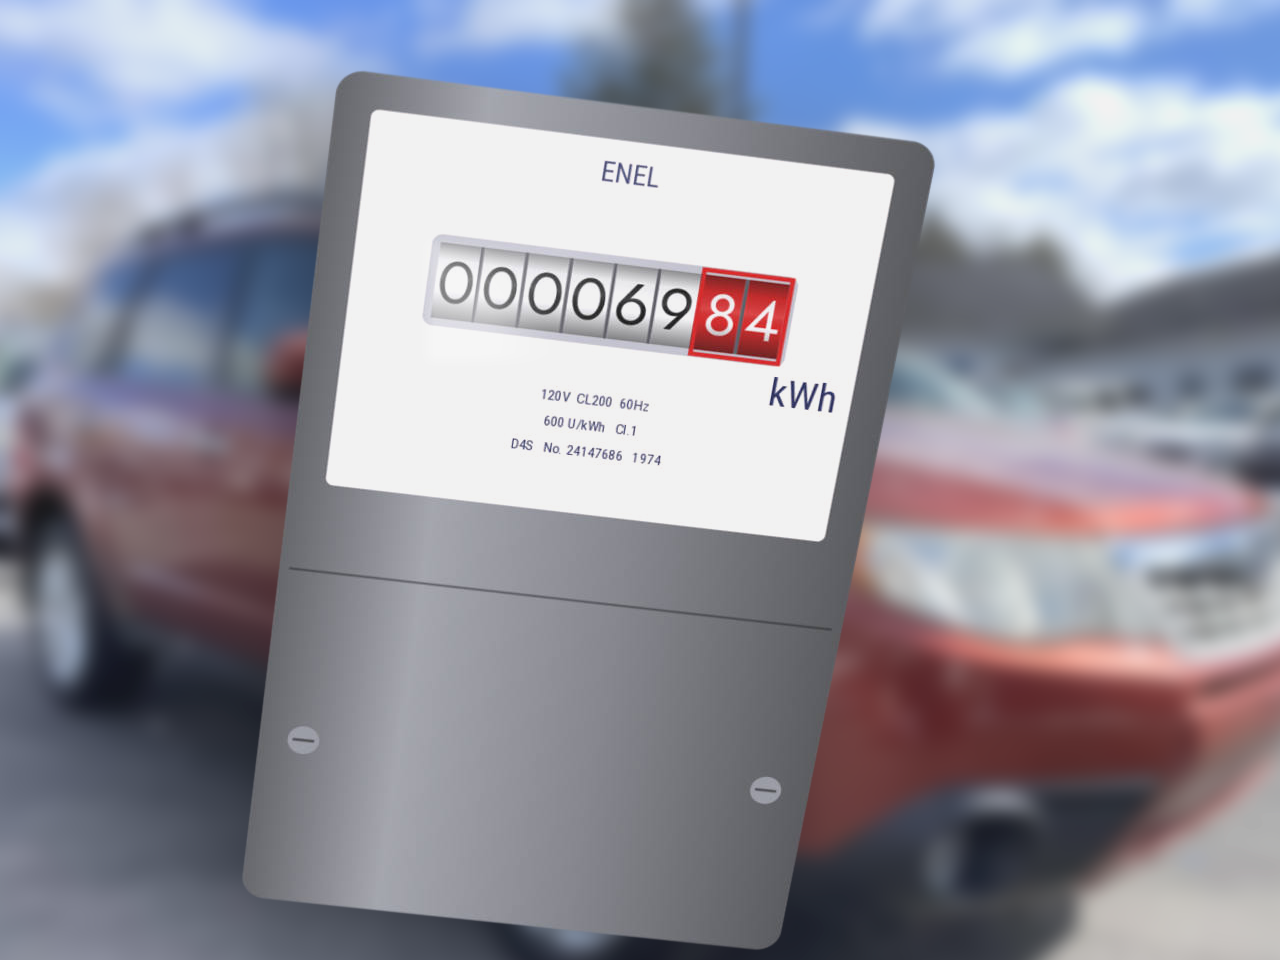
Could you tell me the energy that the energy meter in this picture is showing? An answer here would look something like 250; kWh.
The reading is 69.84; kWh
